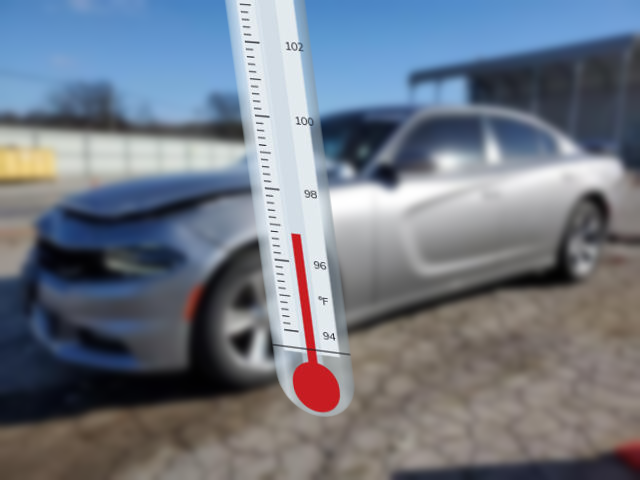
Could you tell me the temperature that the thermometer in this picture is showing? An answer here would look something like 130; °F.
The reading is 96.8; °F
